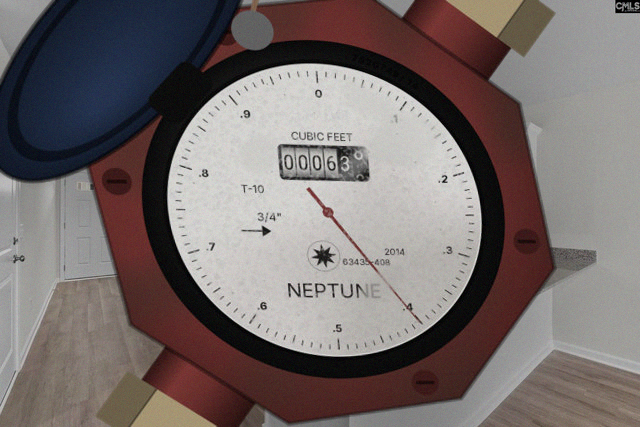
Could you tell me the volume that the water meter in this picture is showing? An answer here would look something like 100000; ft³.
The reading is 638.40; ft³
